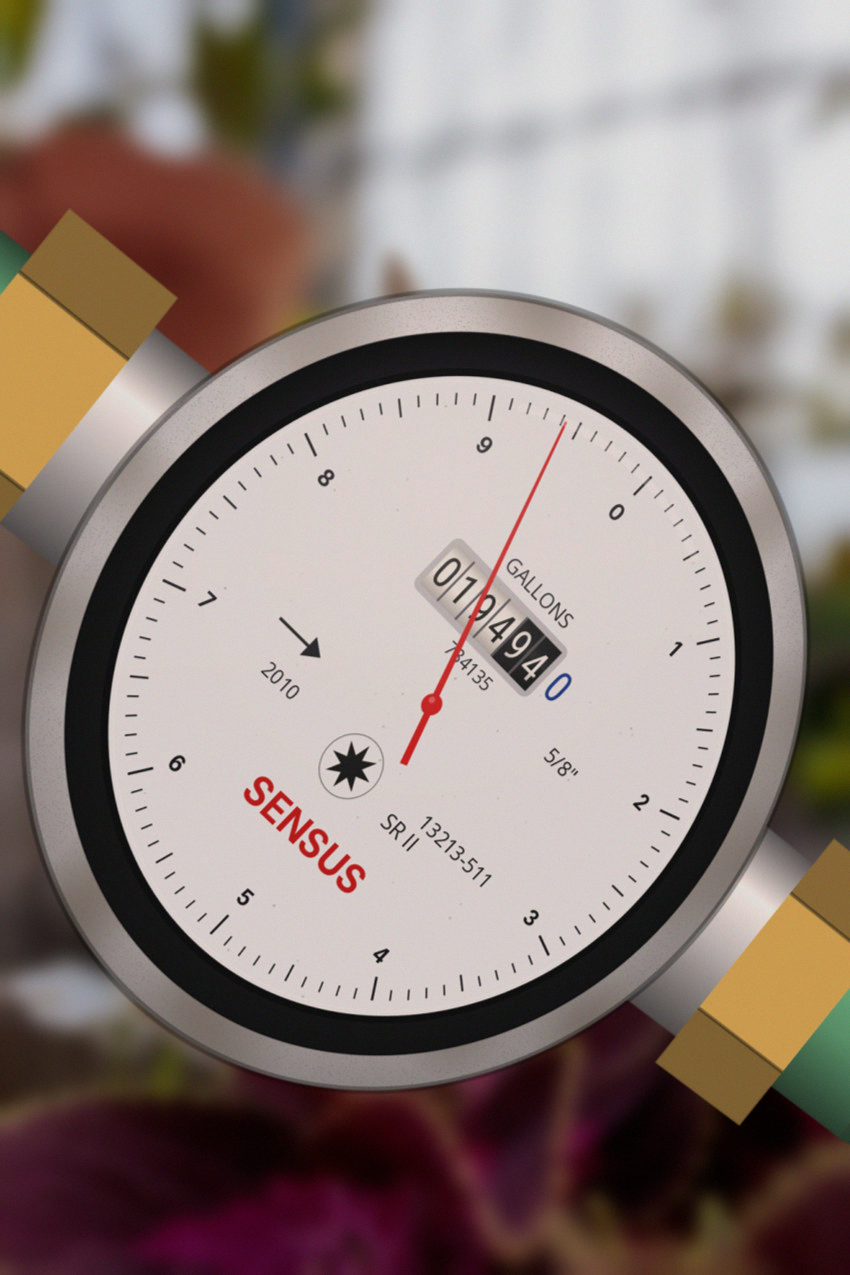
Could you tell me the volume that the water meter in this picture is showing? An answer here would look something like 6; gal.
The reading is 194939.4; gal
